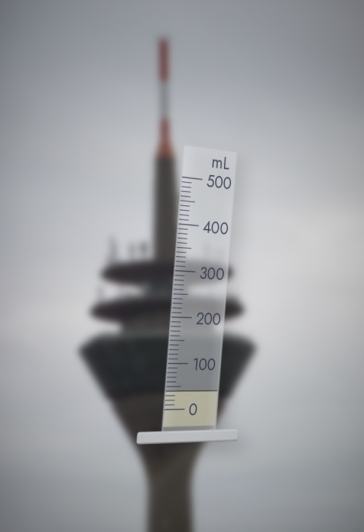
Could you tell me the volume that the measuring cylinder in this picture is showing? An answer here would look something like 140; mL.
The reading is 40; mL
